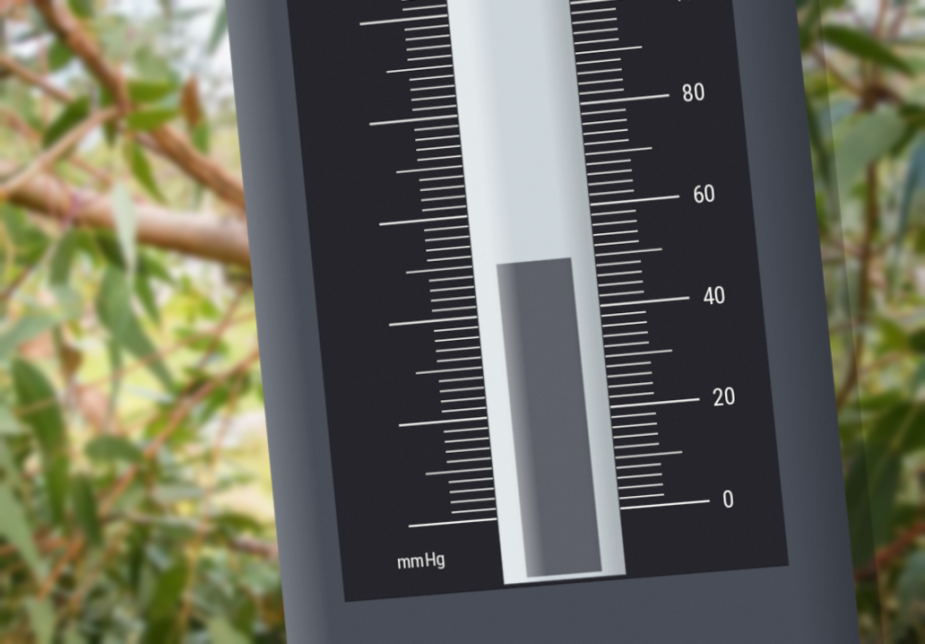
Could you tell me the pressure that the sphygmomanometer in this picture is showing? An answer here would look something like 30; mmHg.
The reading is 50; mmHg
